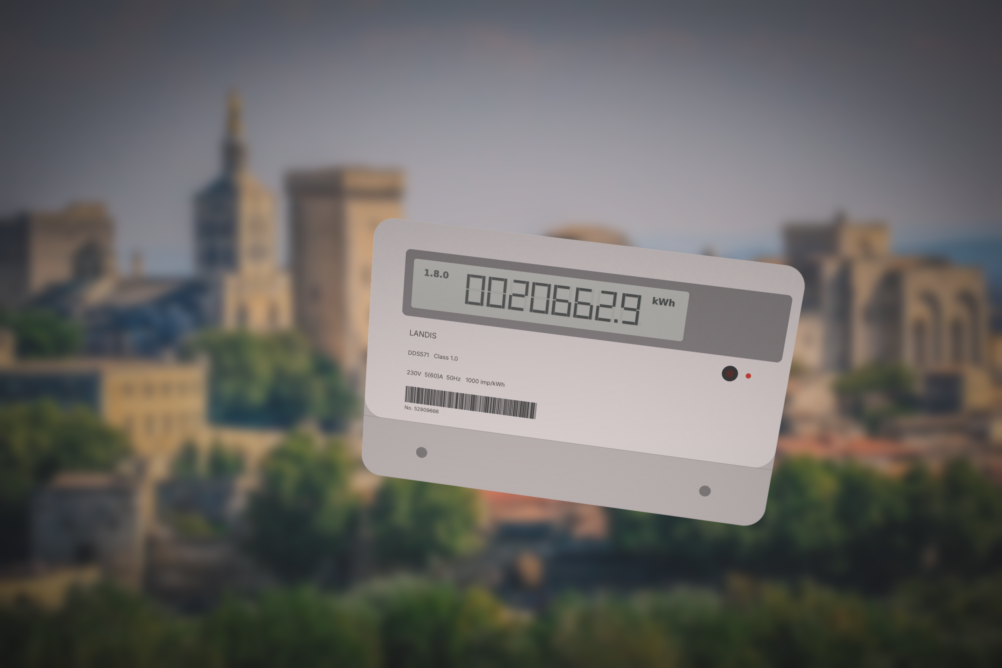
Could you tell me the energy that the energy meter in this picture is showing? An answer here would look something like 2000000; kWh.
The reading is 20662.9; kWh
